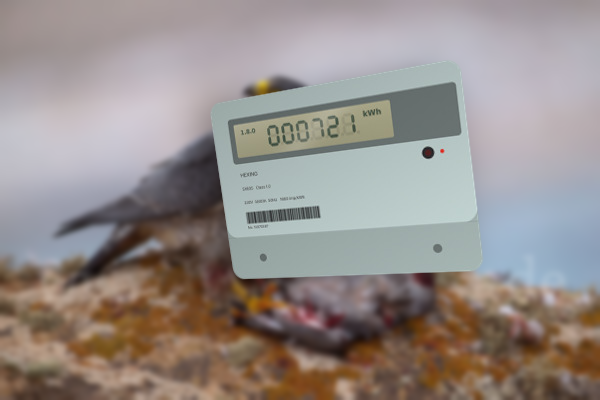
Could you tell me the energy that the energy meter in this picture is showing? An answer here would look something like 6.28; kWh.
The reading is 721; kWh
